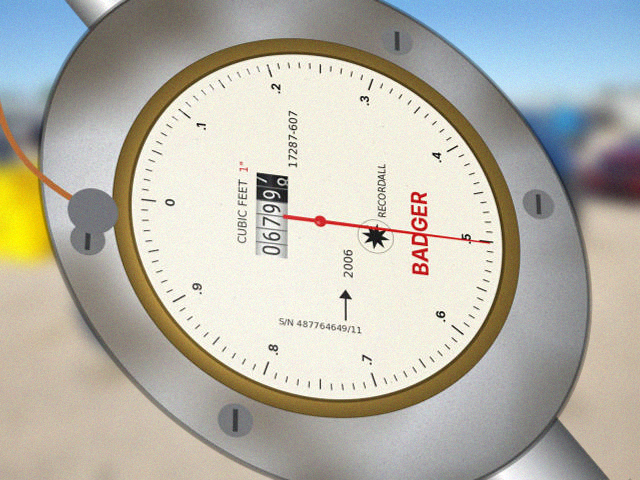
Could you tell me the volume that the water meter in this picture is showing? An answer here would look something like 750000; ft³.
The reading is 67997.50; ft³
